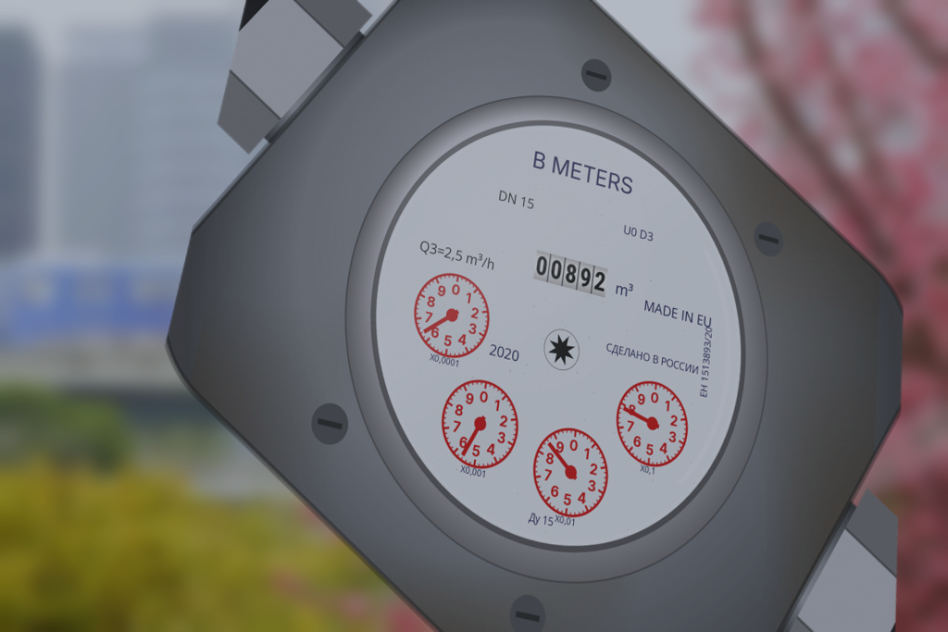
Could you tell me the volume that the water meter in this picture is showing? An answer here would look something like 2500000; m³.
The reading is 892.7856; m³
